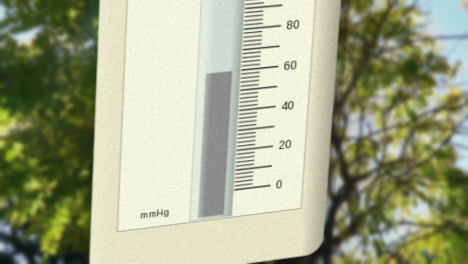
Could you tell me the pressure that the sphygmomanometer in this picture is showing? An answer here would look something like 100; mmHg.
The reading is 60; mmHg
